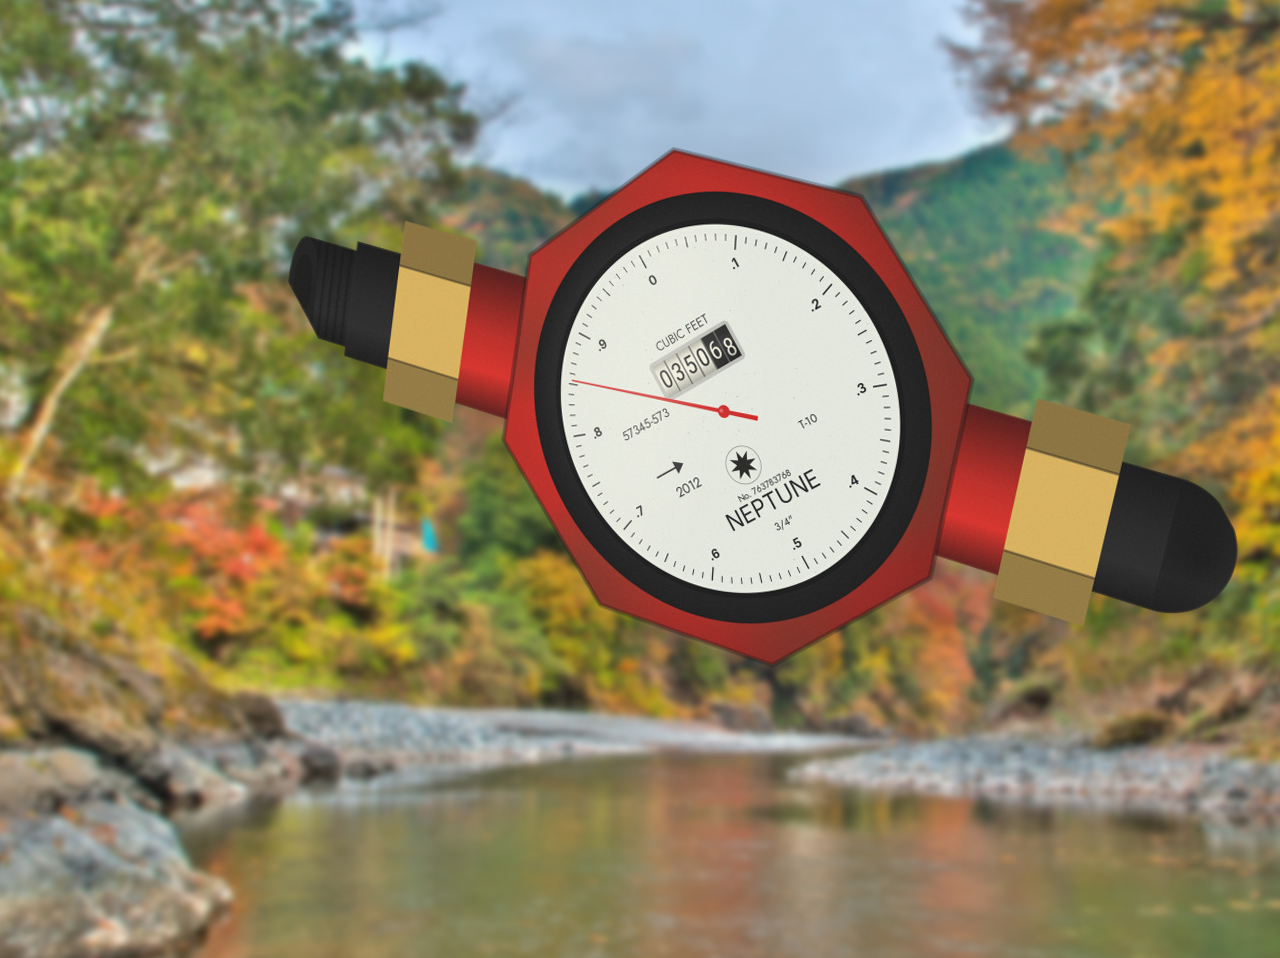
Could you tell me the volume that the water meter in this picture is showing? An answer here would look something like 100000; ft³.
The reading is 35067.85; ft³
